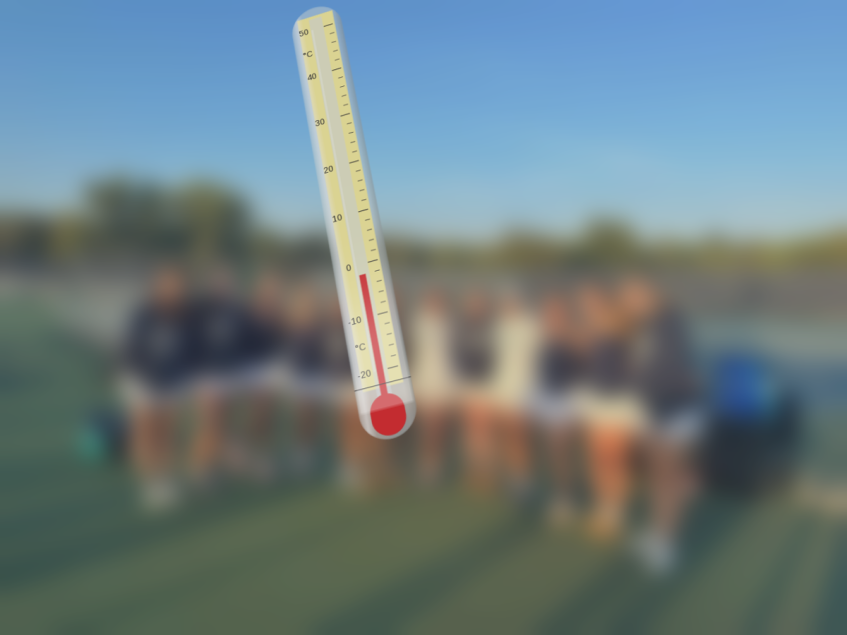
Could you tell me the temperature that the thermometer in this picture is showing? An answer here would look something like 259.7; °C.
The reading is -2; °C
